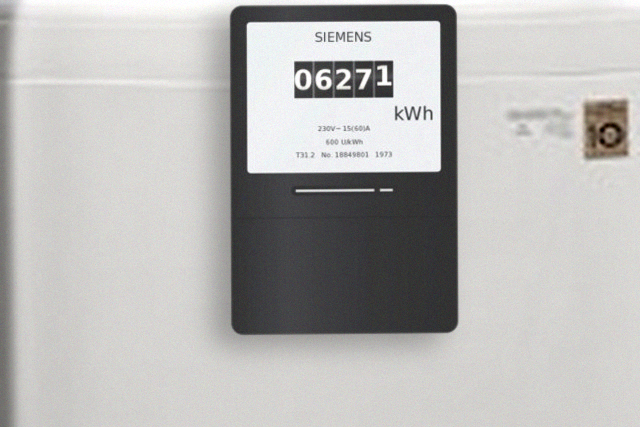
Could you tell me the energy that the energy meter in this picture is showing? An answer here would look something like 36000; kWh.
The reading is 6271; kWh
